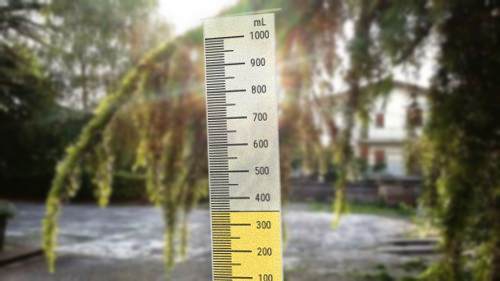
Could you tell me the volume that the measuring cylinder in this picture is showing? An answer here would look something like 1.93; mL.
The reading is 350; mL
